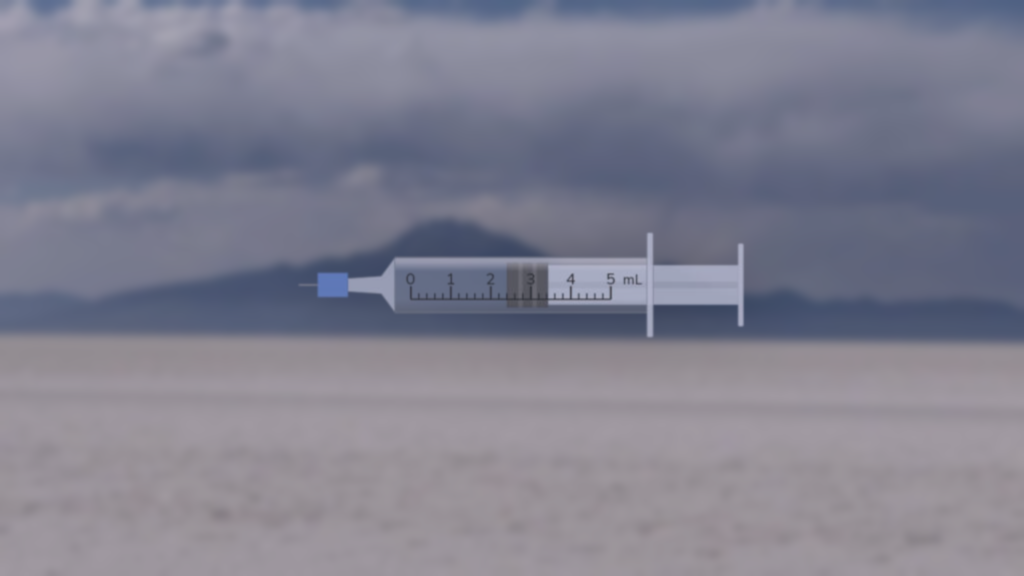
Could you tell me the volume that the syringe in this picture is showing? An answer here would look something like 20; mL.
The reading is 2.4; mL
